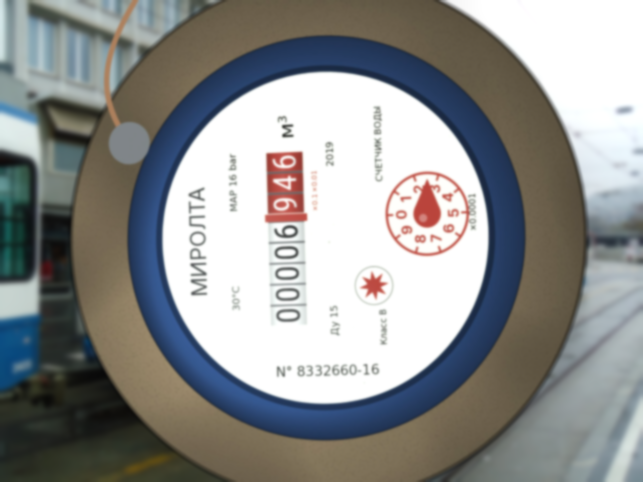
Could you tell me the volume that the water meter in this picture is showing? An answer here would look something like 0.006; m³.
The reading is 6.9462; m³
